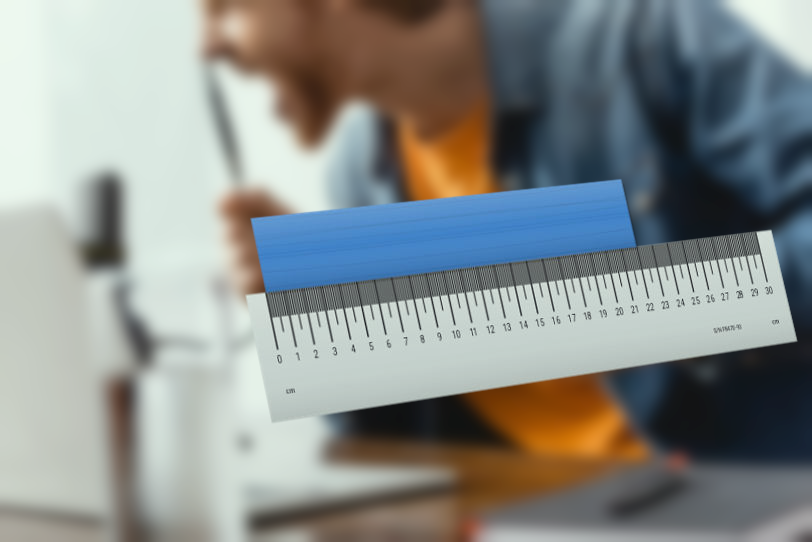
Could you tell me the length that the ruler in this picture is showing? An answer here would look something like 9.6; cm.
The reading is 22; cm
